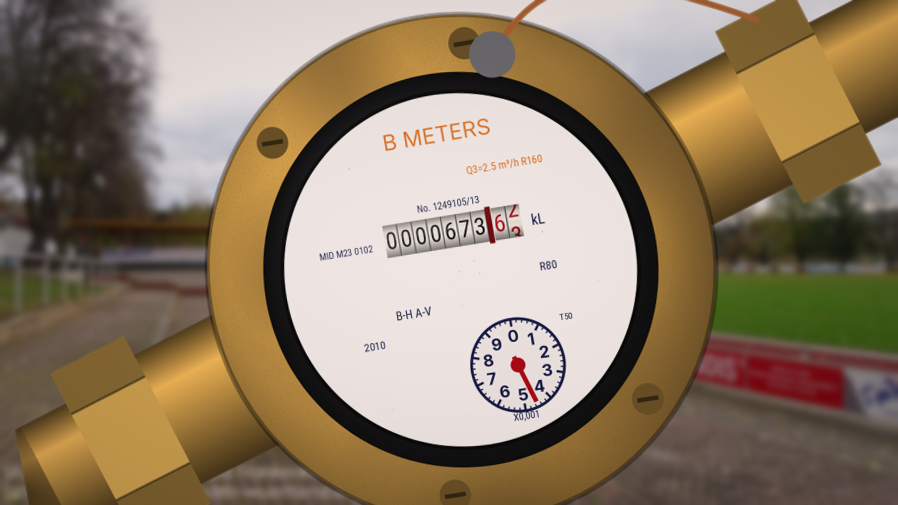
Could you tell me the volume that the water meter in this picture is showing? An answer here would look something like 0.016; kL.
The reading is 673.624; kL
